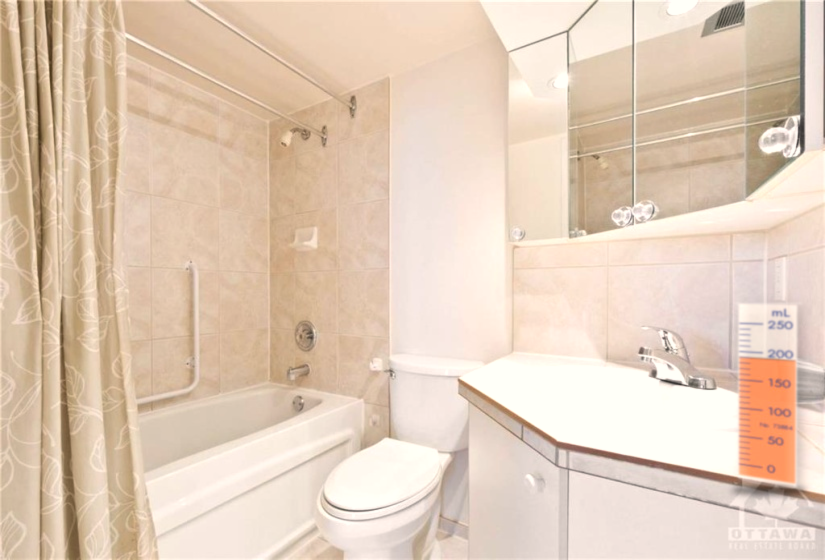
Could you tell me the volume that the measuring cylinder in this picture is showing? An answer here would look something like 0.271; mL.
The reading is 190; mL
